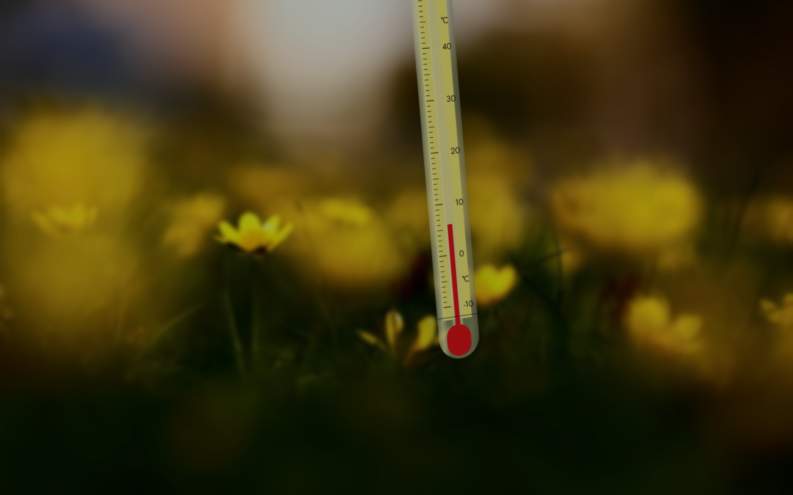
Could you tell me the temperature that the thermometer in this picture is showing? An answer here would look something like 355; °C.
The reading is 6; °C
